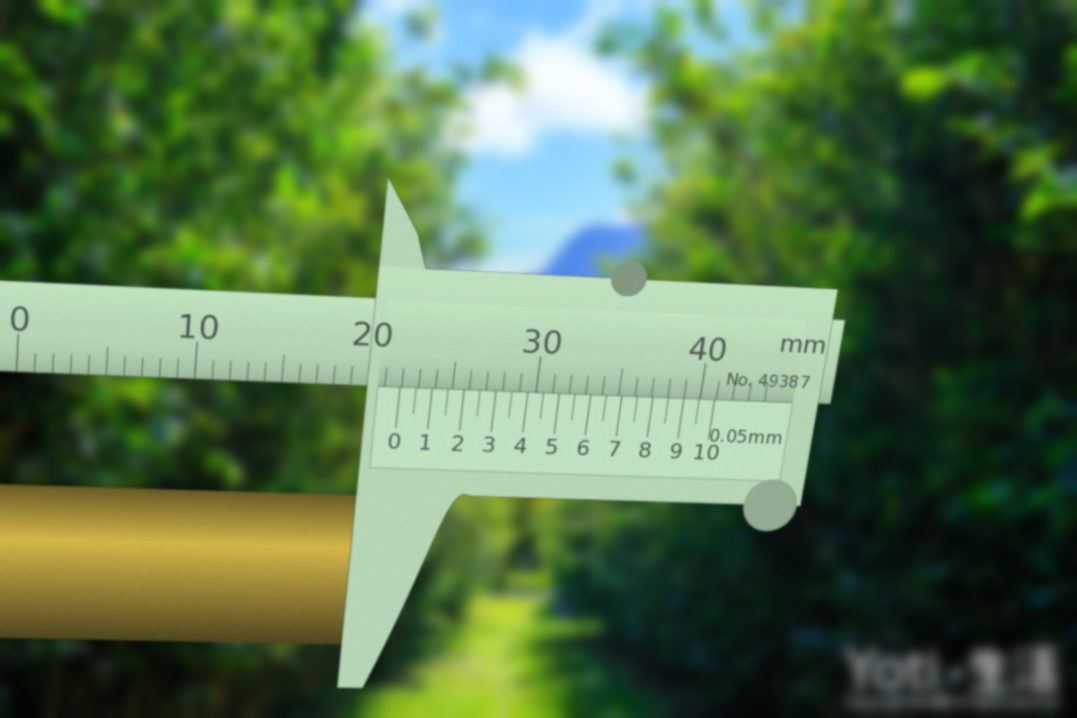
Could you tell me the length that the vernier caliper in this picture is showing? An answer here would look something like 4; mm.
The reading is 21.9; mm
